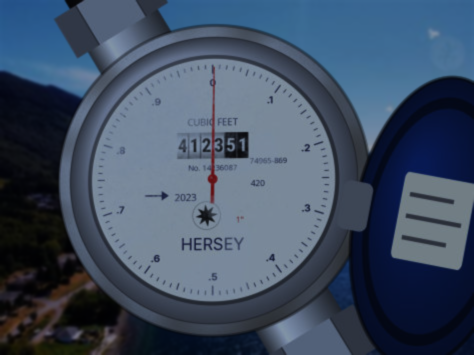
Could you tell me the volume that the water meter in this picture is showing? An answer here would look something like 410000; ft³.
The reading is 412351.00; ft³
